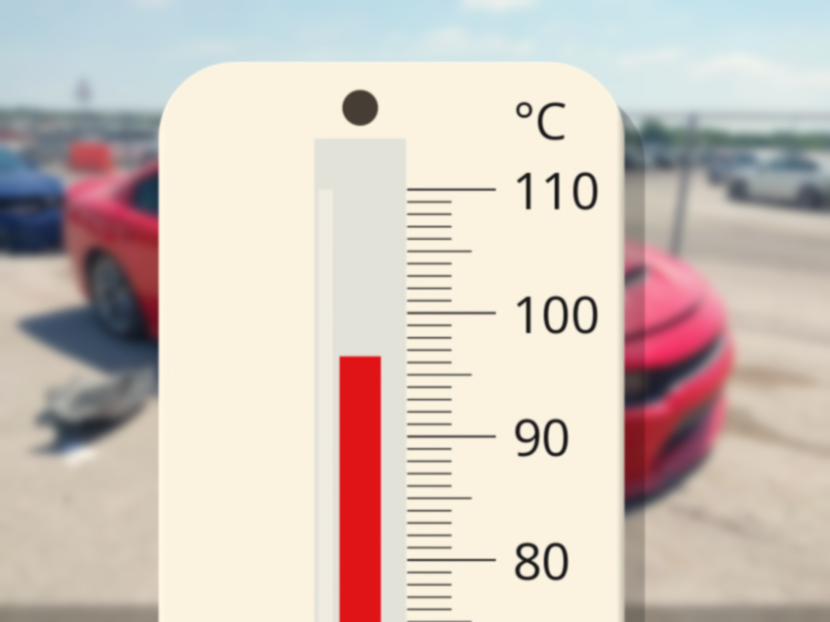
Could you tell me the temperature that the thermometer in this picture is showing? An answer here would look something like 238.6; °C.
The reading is 96.5; °C
